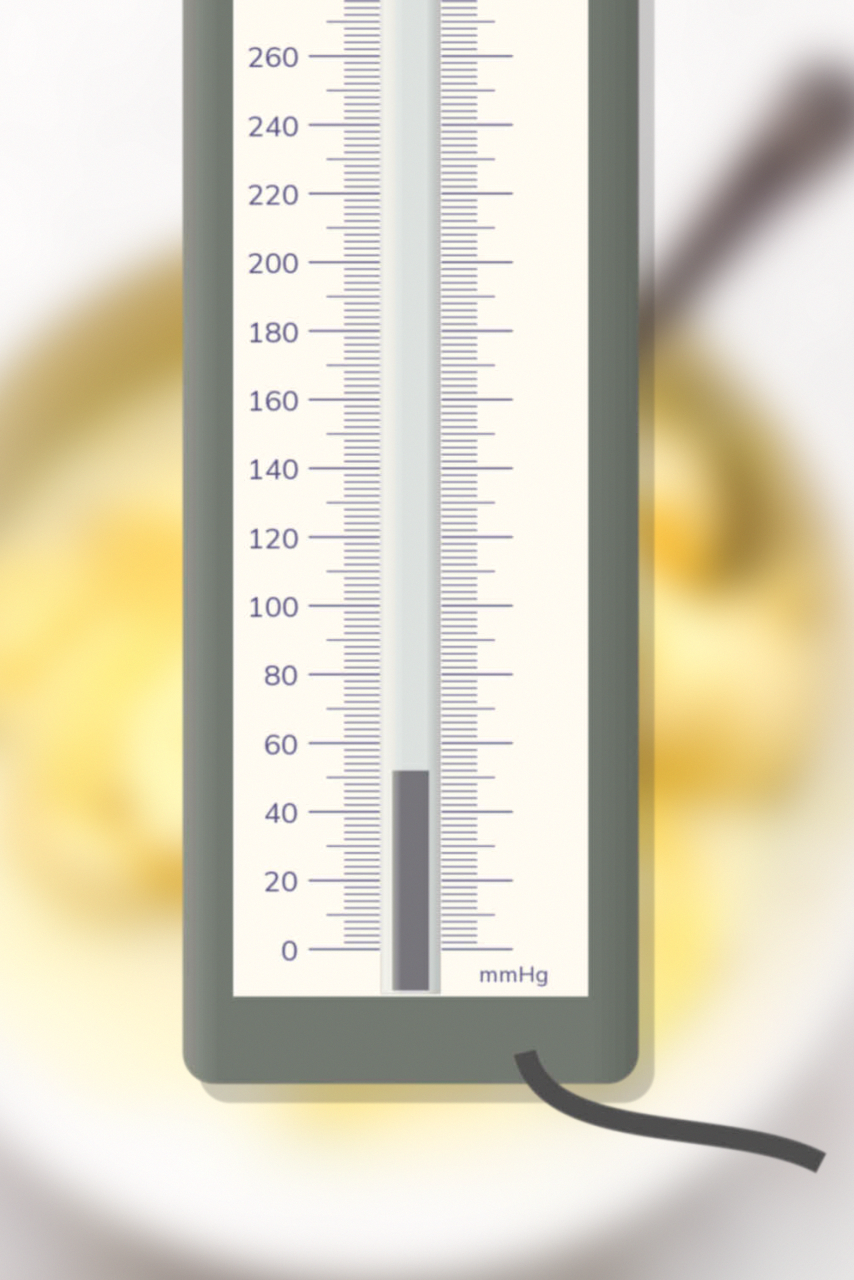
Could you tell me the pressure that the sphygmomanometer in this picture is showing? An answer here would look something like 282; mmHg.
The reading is 52; mmHg
